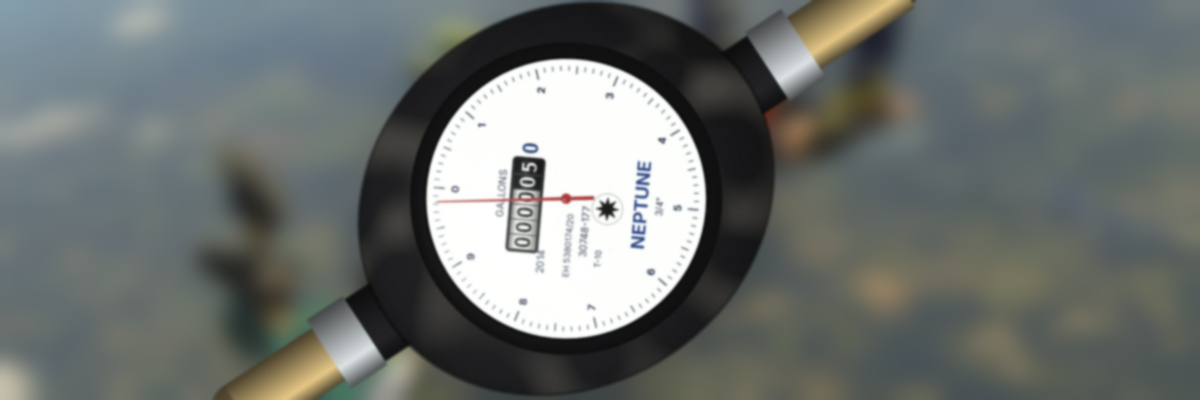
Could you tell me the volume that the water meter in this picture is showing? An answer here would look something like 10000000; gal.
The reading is 49.8; gal
